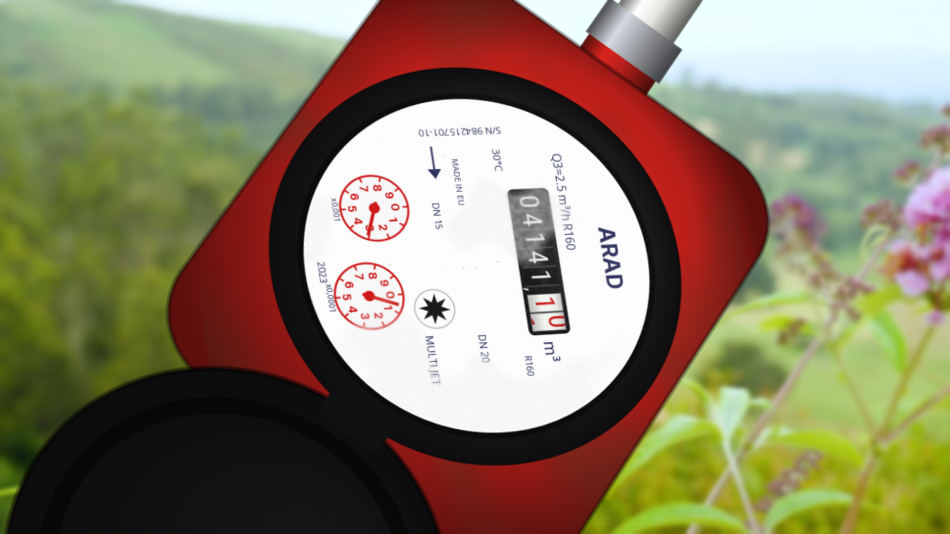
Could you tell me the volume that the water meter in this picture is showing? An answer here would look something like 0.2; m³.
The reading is 4141.1030; m³
